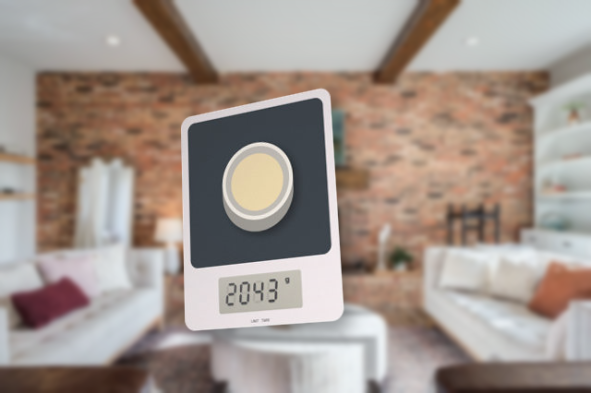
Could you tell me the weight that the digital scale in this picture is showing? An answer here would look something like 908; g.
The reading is 2043; g
